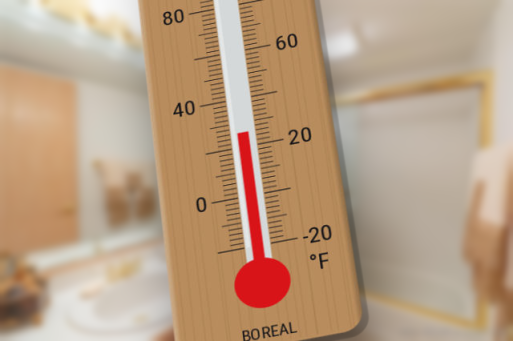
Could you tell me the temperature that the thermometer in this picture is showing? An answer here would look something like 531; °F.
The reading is 26; °F
